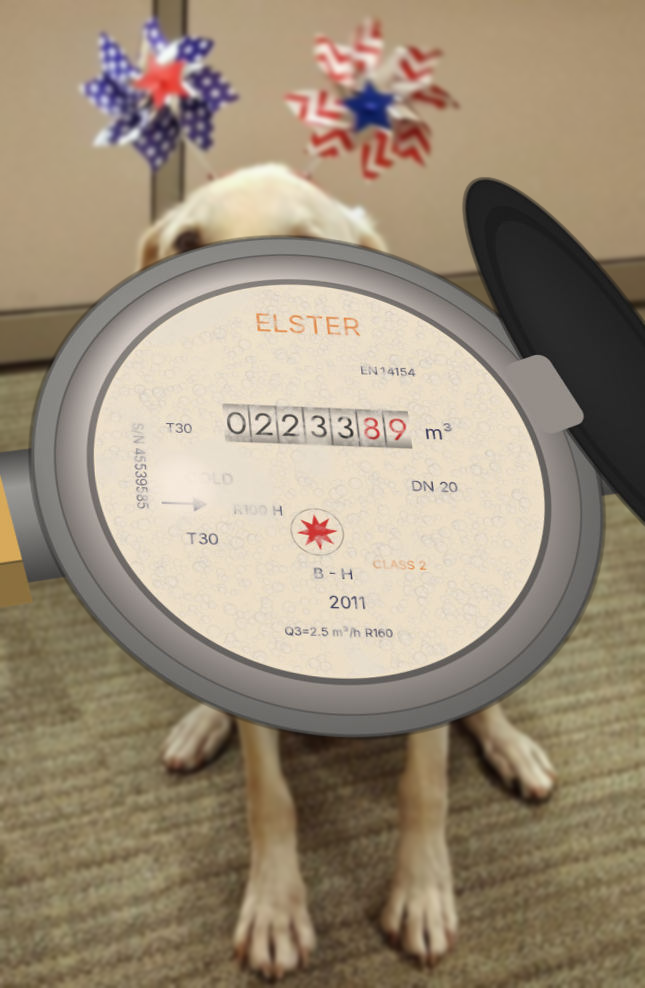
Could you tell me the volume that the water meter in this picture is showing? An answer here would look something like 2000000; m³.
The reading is 2233.89; m³
